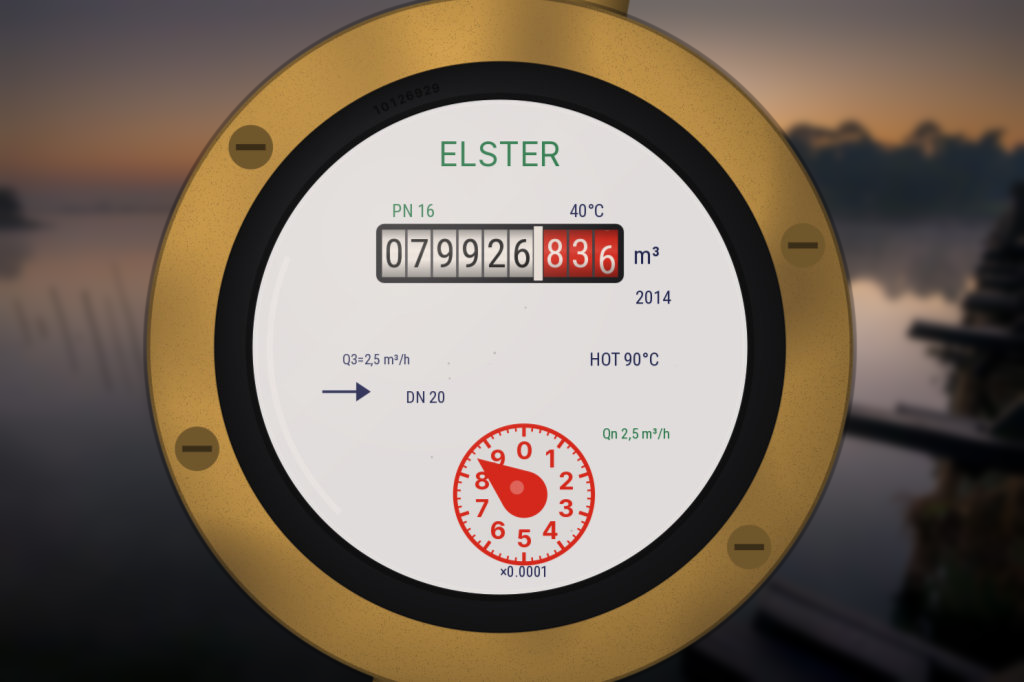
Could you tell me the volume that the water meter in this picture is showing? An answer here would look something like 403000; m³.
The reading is 79926.8358; m³
